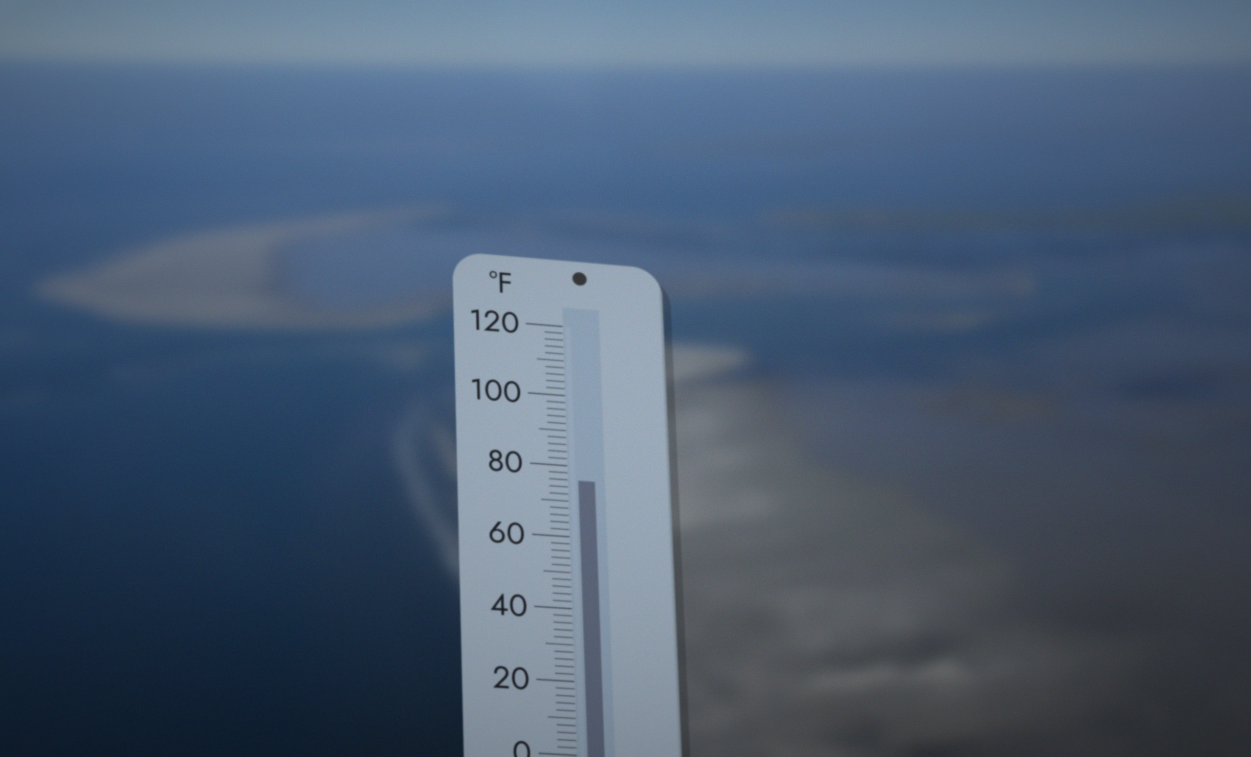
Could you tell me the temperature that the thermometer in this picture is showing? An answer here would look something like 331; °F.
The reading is 76; °F
